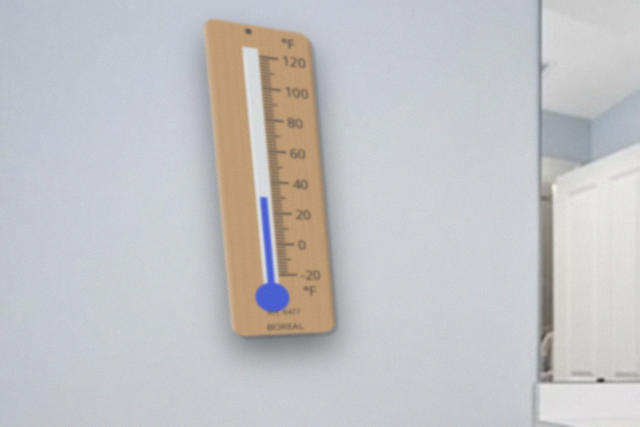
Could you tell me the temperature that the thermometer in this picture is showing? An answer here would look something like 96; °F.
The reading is 30; °F
